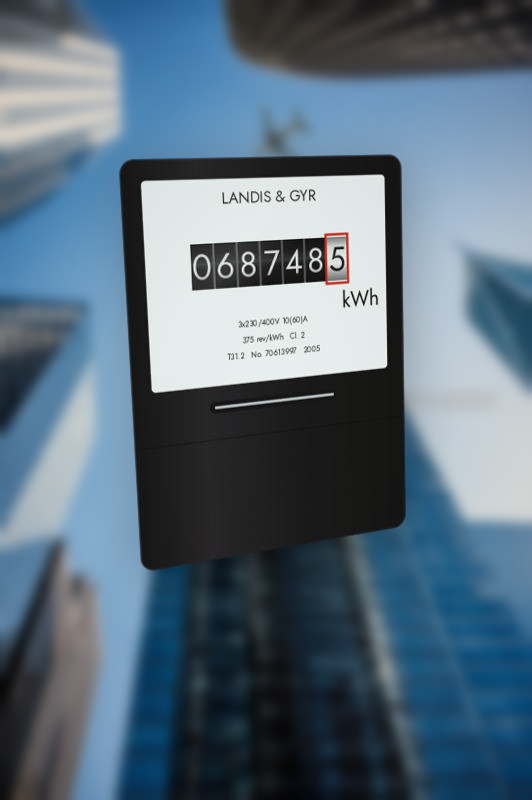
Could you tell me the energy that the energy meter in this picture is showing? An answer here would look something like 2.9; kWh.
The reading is 68748.5; kWh
